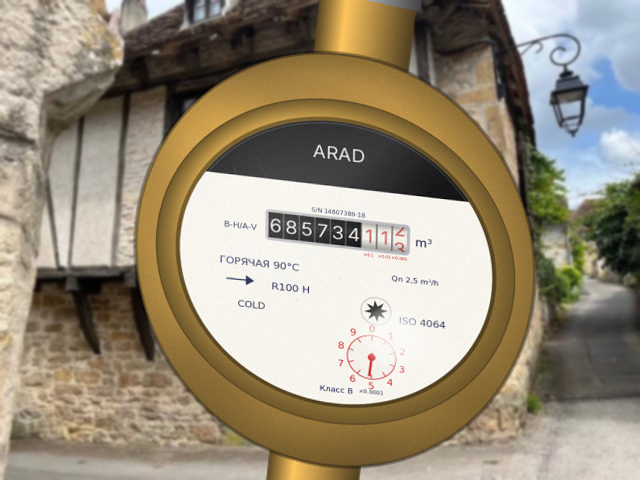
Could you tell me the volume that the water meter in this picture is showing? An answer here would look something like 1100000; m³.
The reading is 685734.1125; m³
